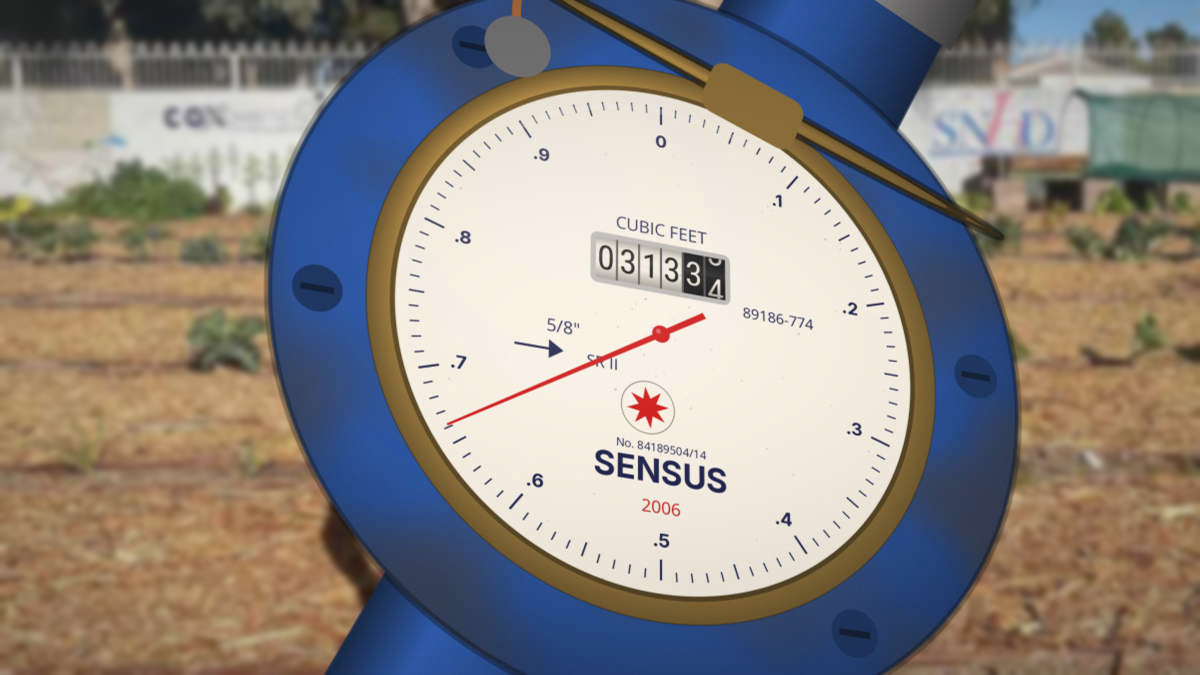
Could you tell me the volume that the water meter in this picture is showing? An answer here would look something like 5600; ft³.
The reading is 31333.66; ft³
